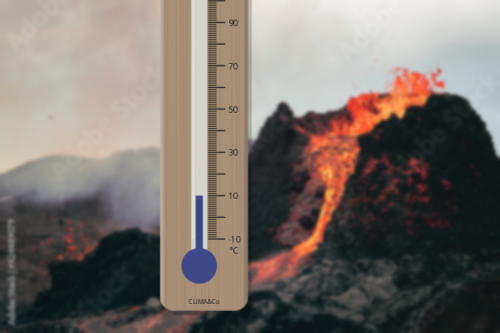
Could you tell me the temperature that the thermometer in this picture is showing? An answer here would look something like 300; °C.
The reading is 10; °C
